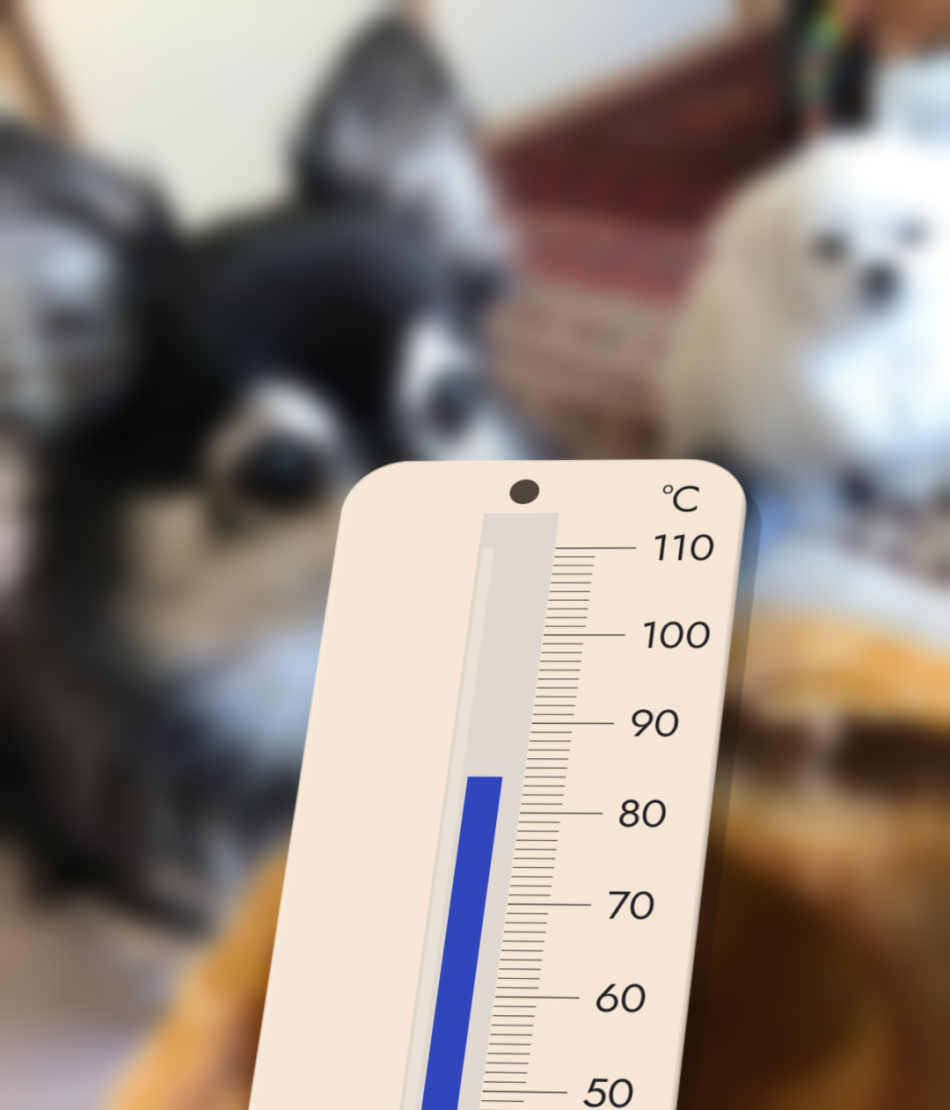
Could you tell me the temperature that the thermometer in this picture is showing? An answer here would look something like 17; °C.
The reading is 84; °C
